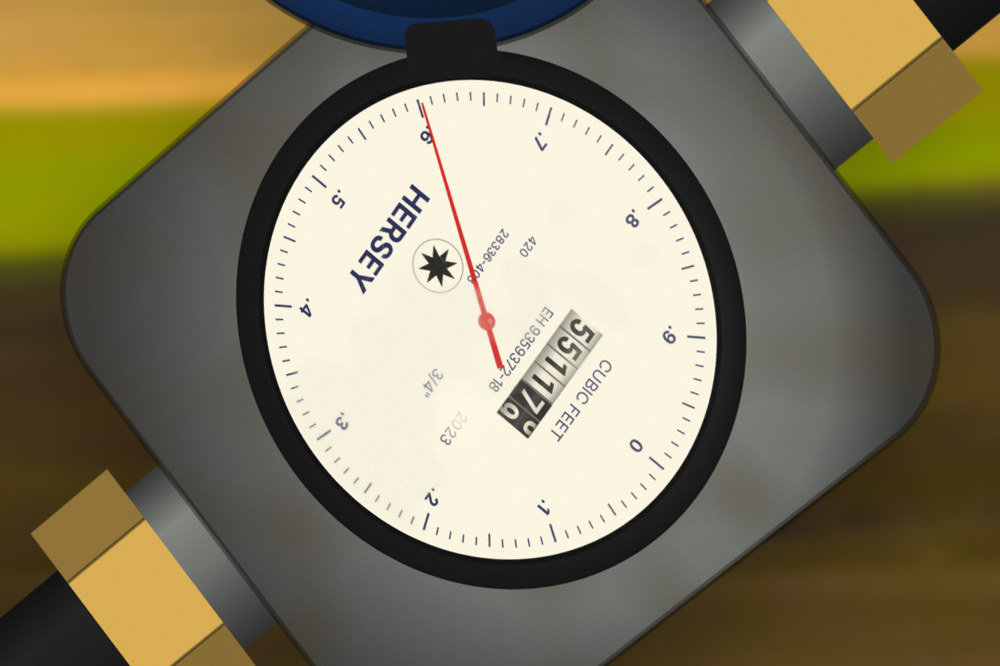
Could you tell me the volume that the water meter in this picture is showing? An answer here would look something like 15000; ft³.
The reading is 551178.60; ft³
